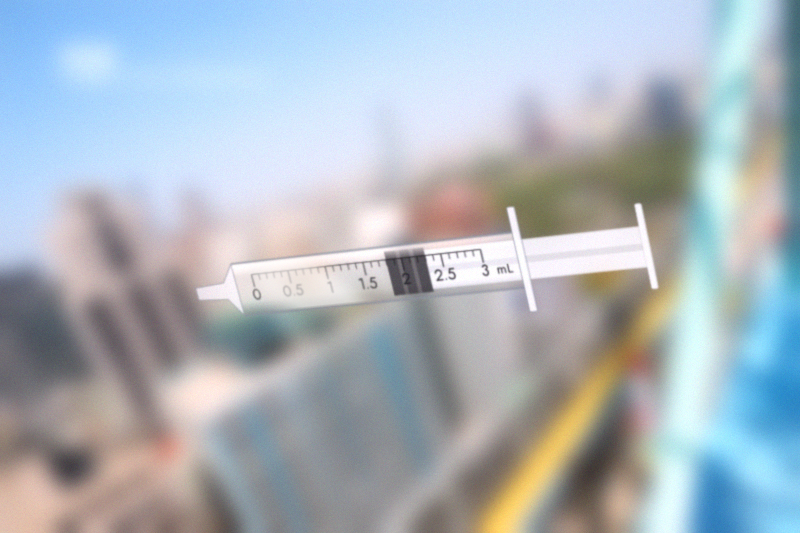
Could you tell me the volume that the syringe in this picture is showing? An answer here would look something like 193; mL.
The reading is 1.8; mL
